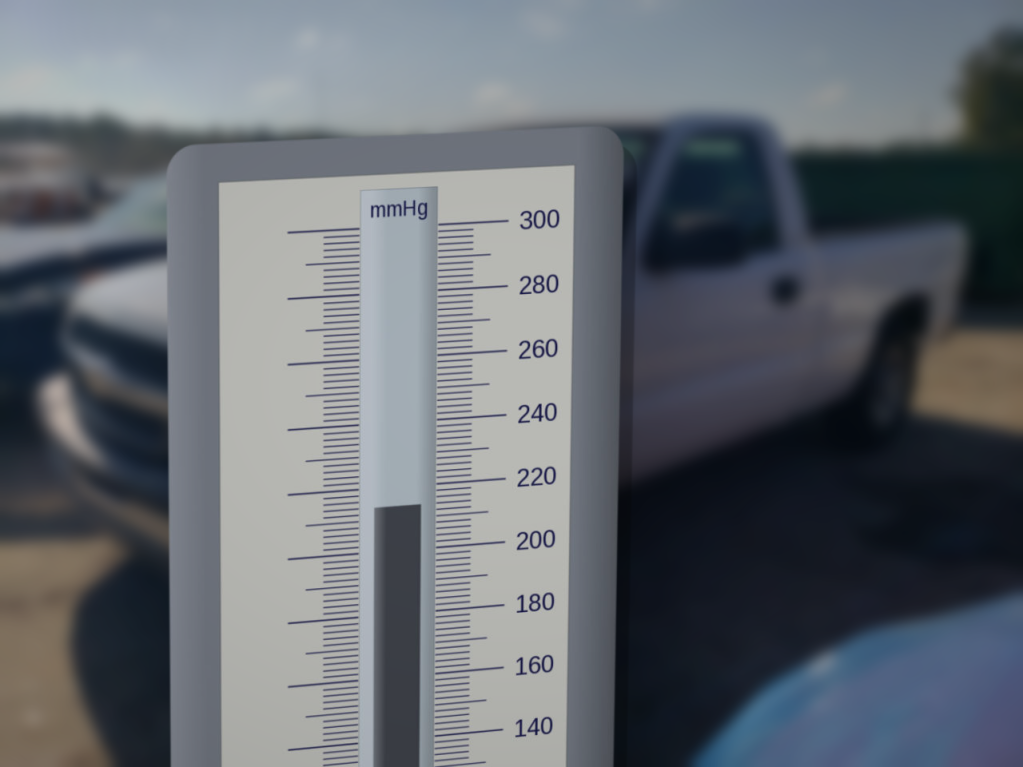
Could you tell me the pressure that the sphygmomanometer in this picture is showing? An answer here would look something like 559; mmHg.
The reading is 214; mmHg
